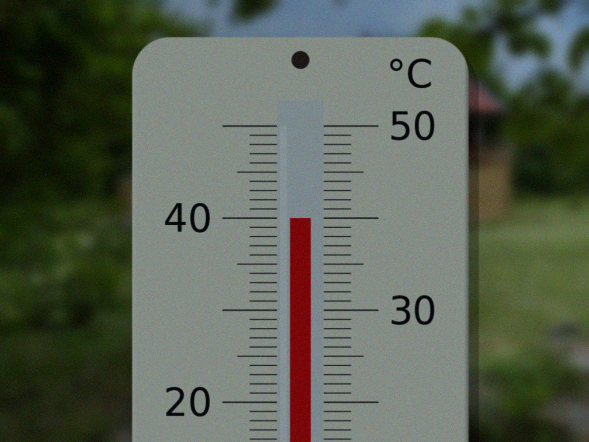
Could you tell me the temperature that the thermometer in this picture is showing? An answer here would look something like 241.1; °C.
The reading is 40; °C
